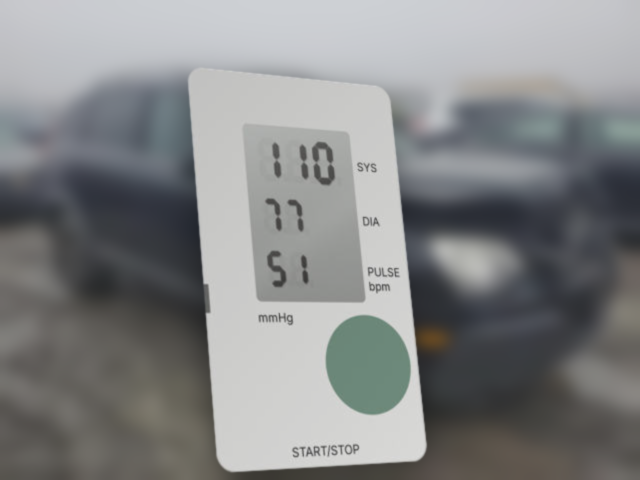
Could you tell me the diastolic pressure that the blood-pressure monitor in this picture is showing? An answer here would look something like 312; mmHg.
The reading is 77; mmHg
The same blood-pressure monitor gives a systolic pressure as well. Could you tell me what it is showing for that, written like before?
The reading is 110; mmHg
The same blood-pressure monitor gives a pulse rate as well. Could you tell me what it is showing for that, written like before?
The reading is 51; bpm
